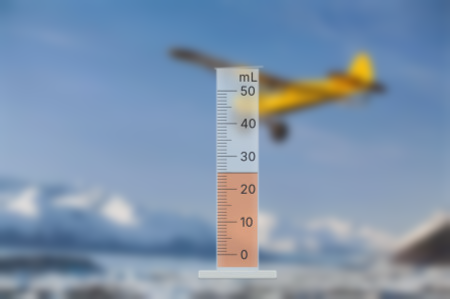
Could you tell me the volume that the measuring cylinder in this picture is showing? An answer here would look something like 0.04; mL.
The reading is 25; mL
